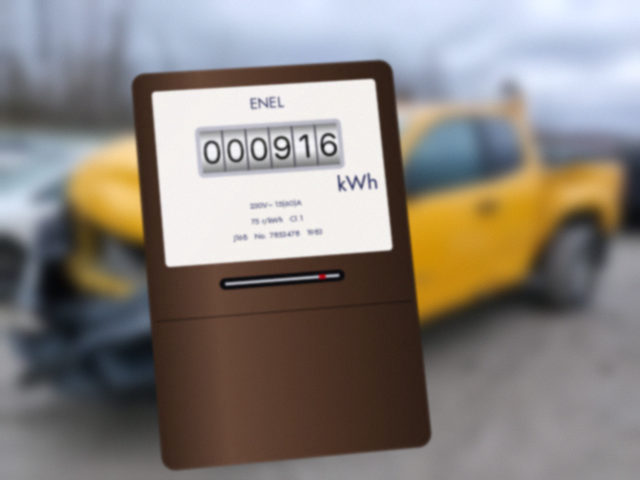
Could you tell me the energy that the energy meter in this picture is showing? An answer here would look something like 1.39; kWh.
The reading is 916; kWh
